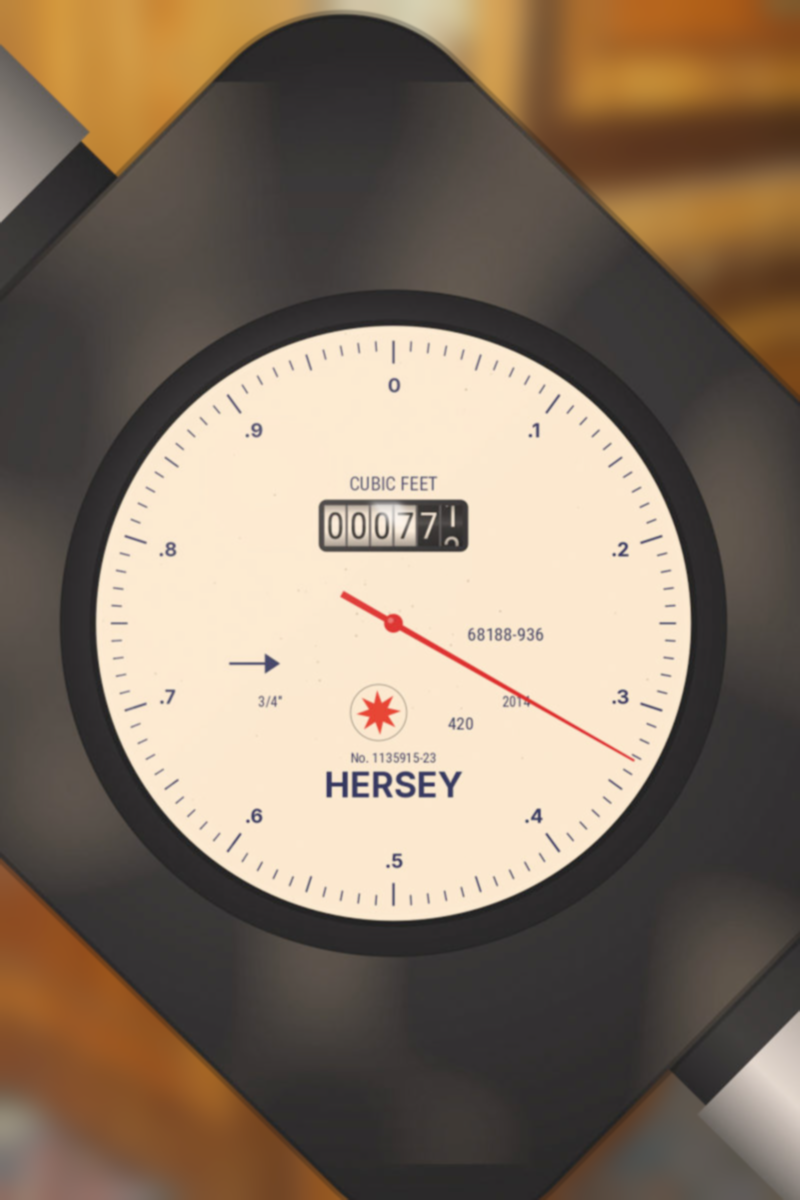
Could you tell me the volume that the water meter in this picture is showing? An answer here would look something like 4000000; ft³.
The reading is 771.33; ft³
